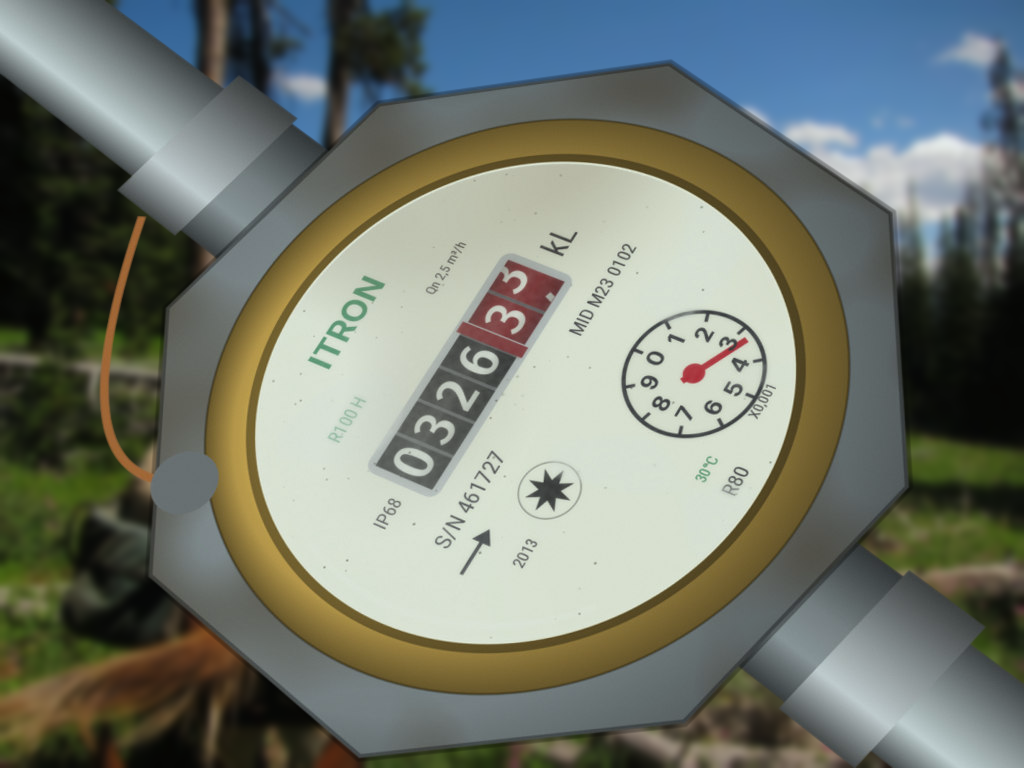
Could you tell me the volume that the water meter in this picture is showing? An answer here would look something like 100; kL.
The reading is 326.333; kL
